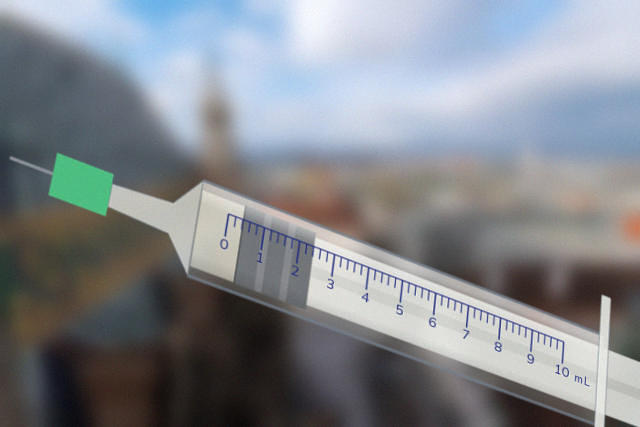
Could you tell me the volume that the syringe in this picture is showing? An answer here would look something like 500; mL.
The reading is 0.4; mL
